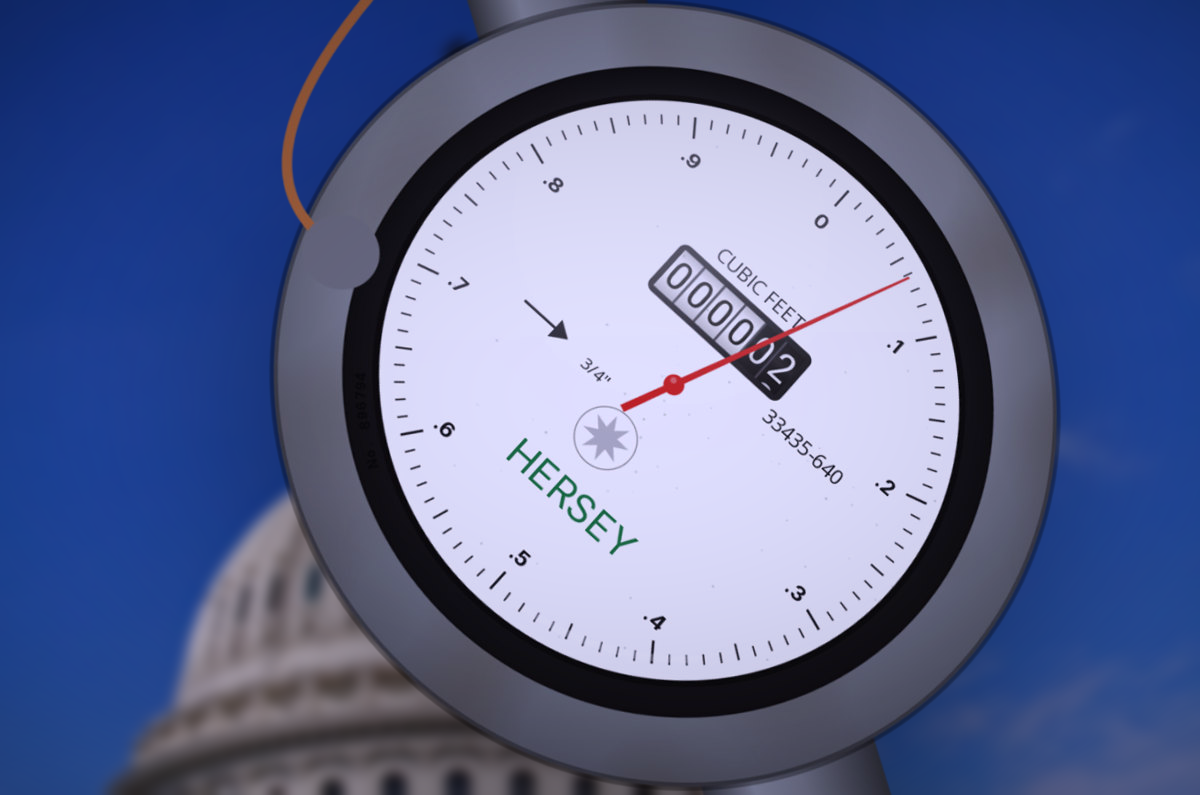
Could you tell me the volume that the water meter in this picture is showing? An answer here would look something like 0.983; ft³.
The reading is 2.06; ft³
